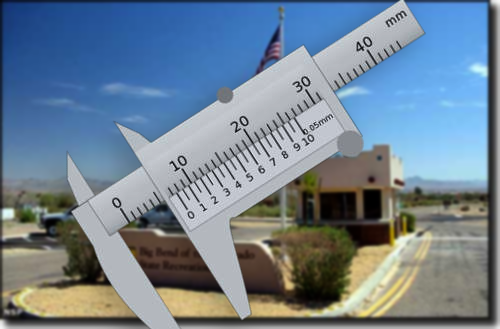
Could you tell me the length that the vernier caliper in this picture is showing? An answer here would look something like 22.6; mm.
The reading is 7.6; mm
